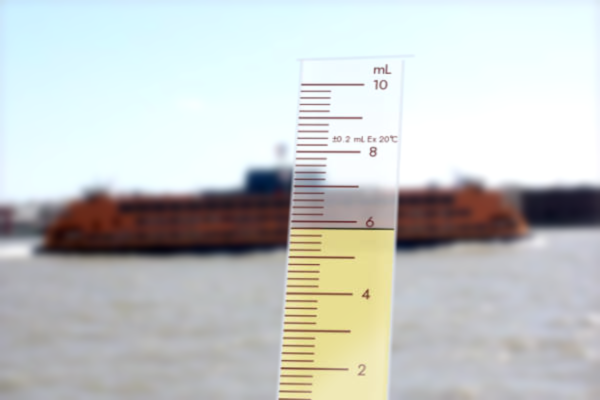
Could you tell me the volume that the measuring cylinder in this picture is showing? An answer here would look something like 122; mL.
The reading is 5.8; mL
